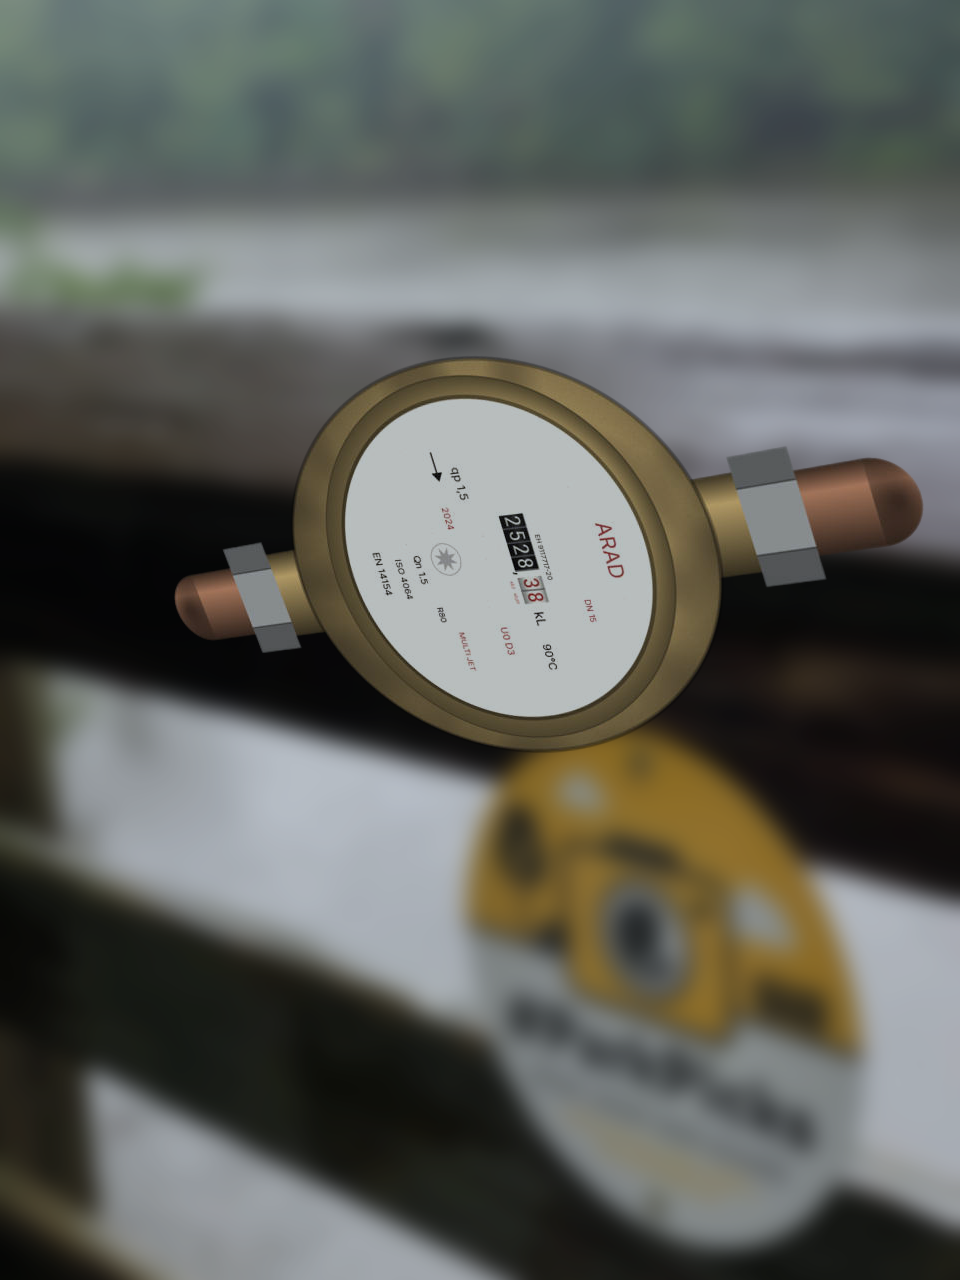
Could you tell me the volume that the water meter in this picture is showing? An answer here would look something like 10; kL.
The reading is 2528.38; kL
